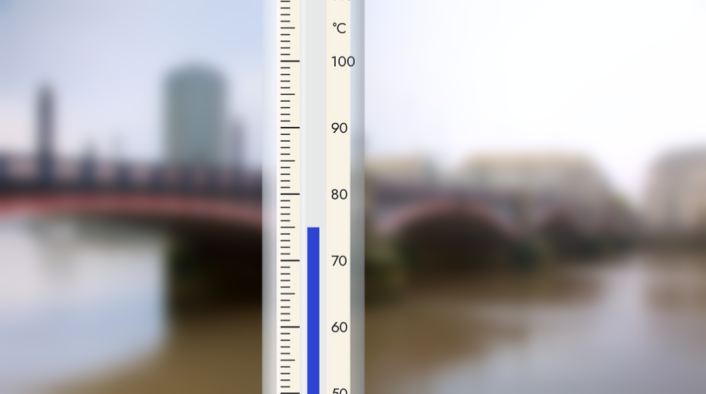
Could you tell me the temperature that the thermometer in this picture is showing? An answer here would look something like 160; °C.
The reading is 75; °C
